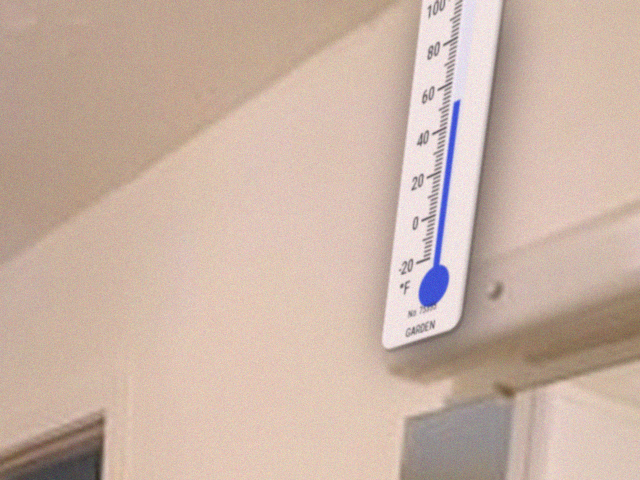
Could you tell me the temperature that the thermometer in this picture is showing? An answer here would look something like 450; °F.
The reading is 50; °F
